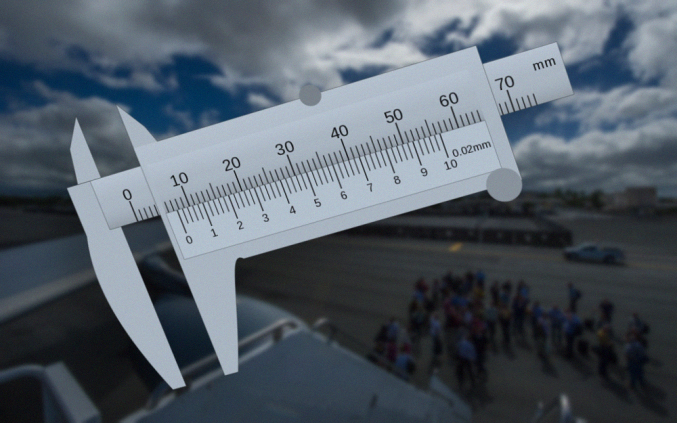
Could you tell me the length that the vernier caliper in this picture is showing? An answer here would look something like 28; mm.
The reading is 7.6; mm
